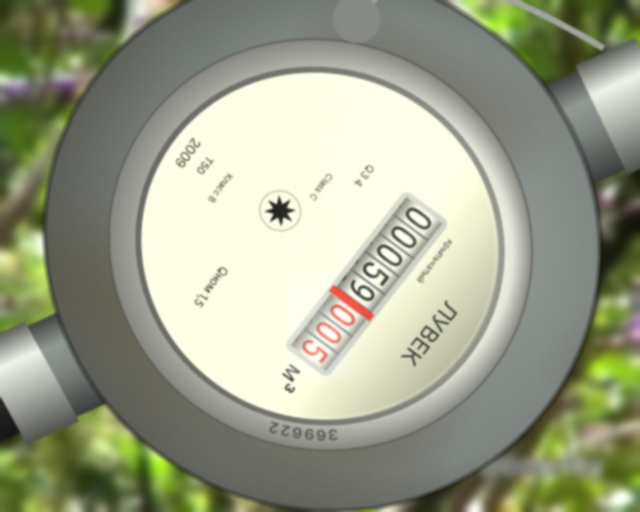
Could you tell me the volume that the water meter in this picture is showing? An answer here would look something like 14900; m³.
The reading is 59.005; m³
